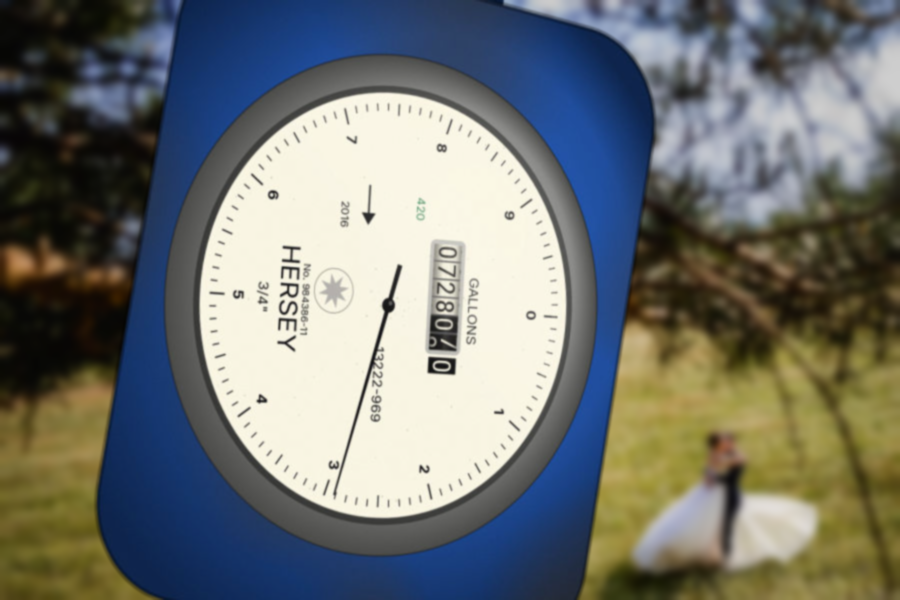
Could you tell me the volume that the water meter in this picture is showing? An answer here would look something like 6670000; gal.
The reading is 728072.9; gal
